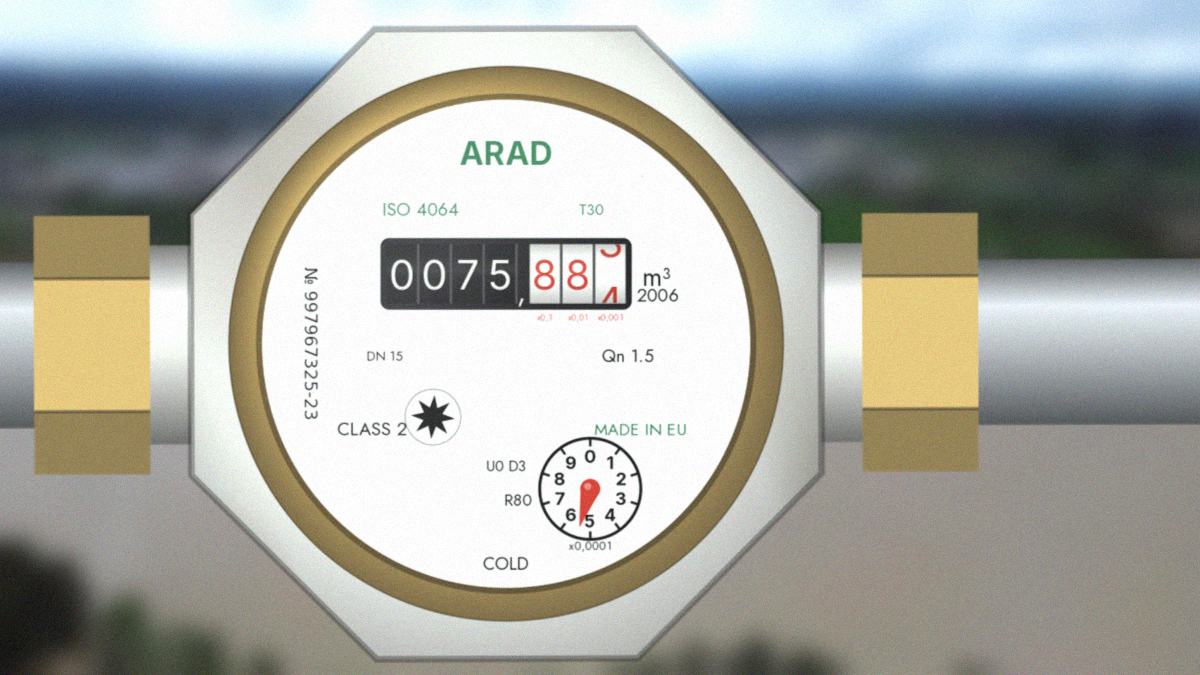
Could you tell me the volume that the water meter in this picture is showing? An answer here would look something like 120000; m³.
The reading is 75.8835; m³
